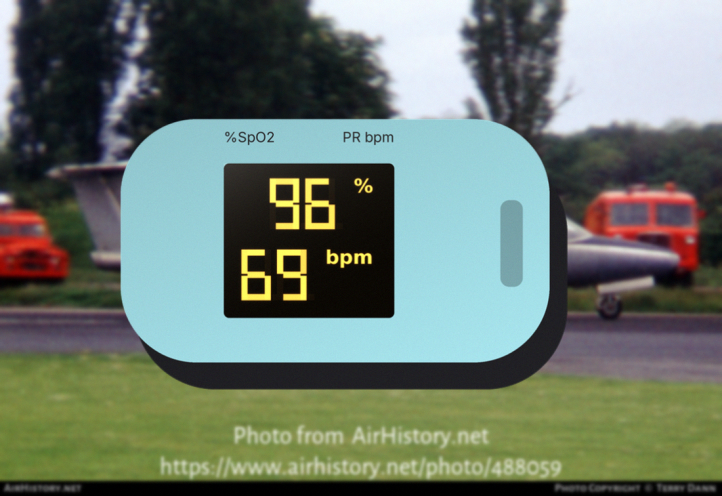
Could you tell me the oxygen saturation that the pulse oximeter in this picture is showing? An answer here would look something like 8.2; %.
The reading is 96; %
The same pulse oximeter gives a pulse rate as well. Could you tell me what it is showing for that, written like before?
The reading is 69; bpm
